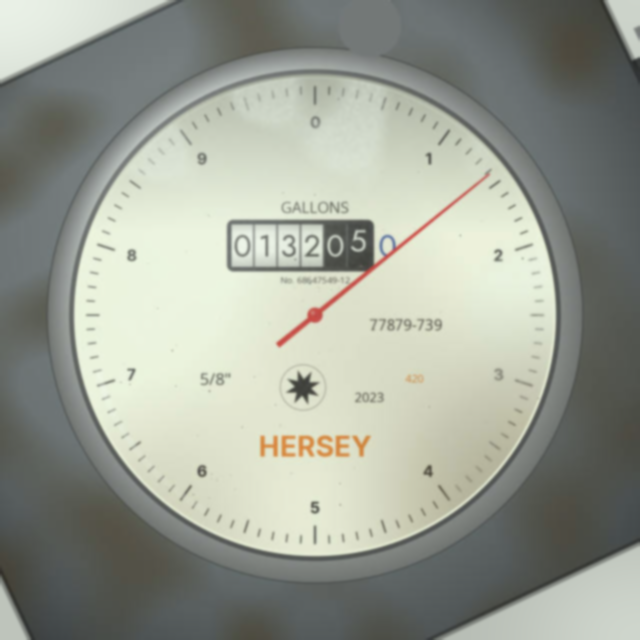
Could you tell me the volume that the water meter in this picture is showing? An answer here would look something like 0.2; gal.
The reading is 132051.4; gal
